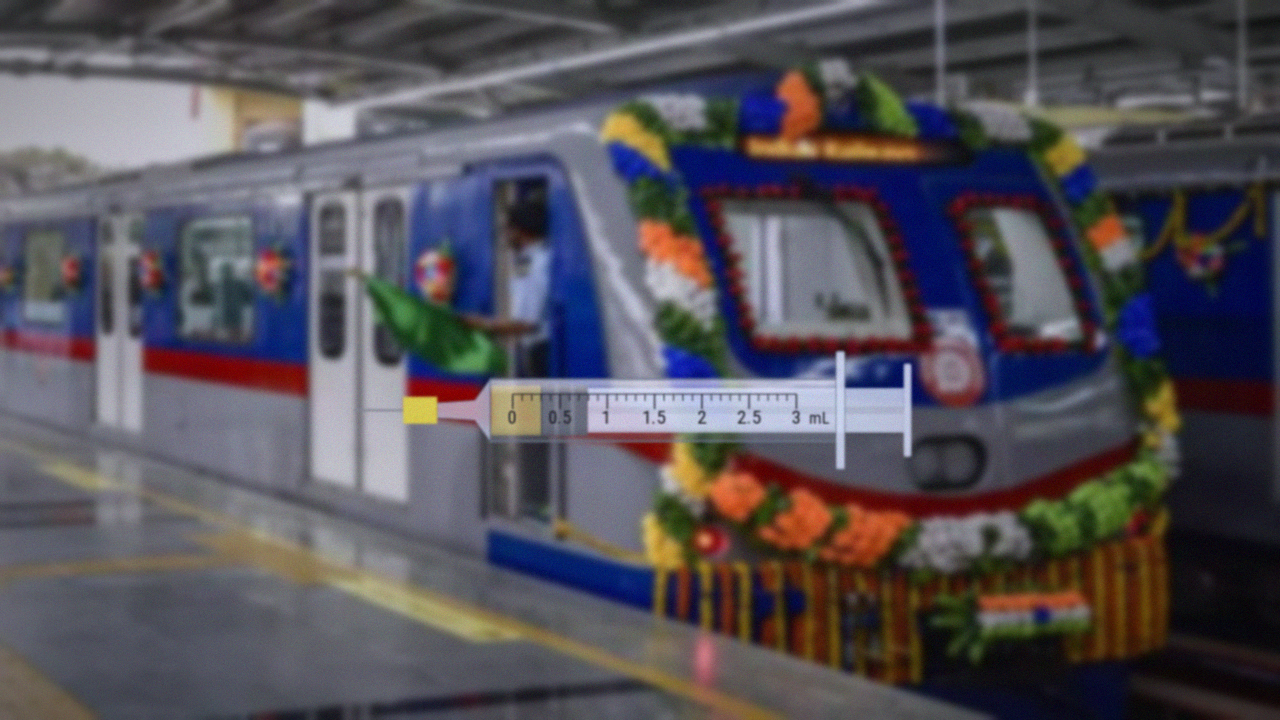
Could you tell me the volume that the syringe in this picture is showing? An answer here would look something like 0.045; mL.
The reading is 0.3; mL
